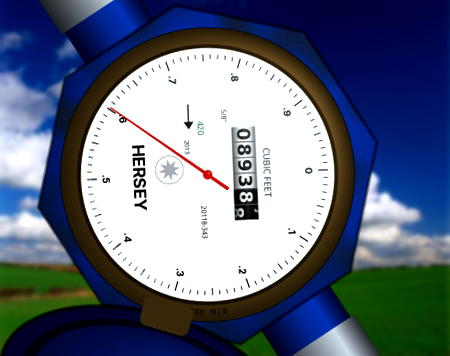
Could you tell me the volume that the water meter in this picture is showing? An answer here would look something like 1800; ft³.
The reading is 89387.60; ft³
